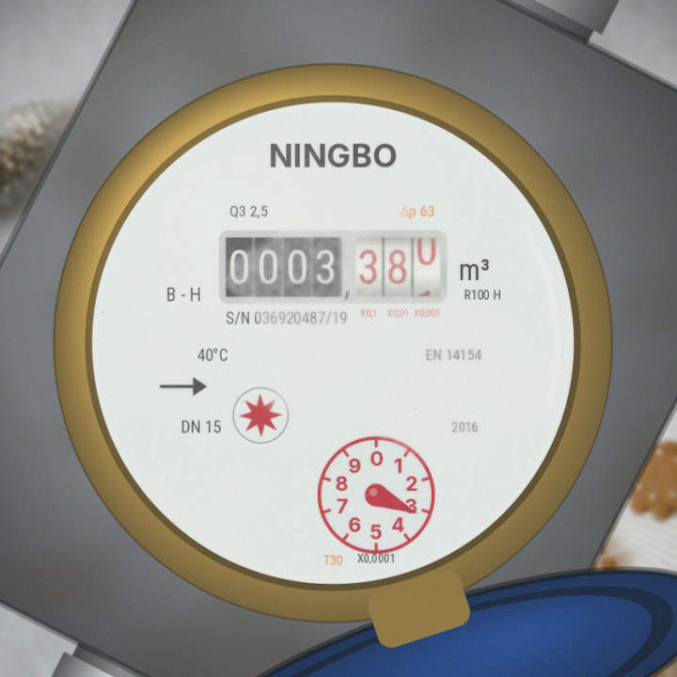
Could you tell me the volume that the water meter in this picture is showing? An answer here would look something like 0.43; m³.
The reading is 3.3803; m³
